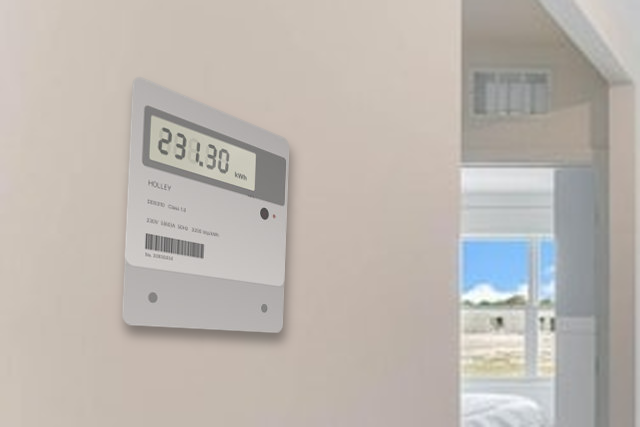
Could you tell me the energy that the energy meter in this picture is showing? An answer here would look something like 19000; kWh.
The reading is 231.30; kWh
